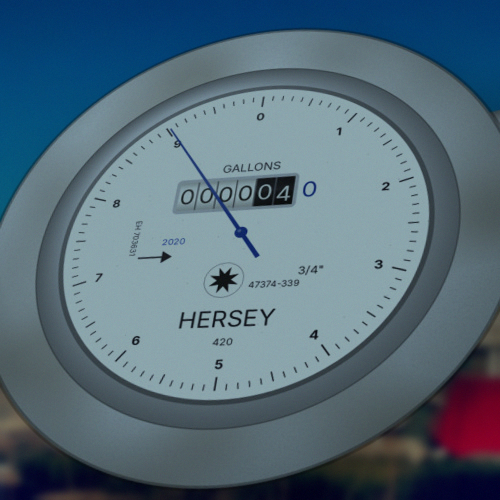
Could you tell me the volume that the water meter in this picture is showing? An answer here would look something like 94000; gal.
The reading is 39.0; gal
